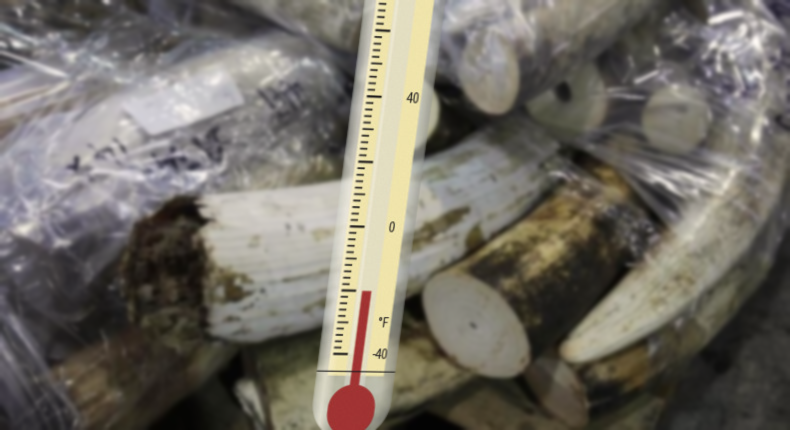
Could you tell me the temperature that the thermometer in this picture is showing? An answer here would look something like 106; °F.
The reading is -20; °F
